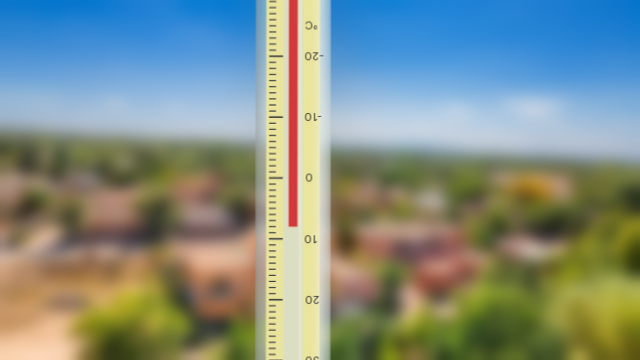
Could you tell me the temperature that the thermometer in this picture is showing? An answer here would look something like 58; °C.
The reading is 8; °C
